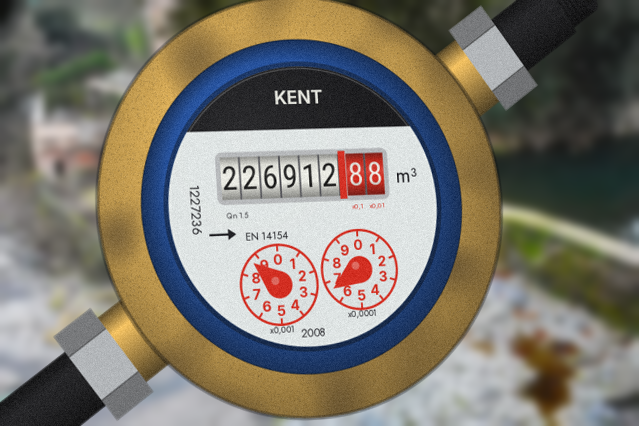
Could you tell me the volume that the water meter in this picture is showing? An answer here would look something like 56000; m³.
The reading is 226912.8886; m³
